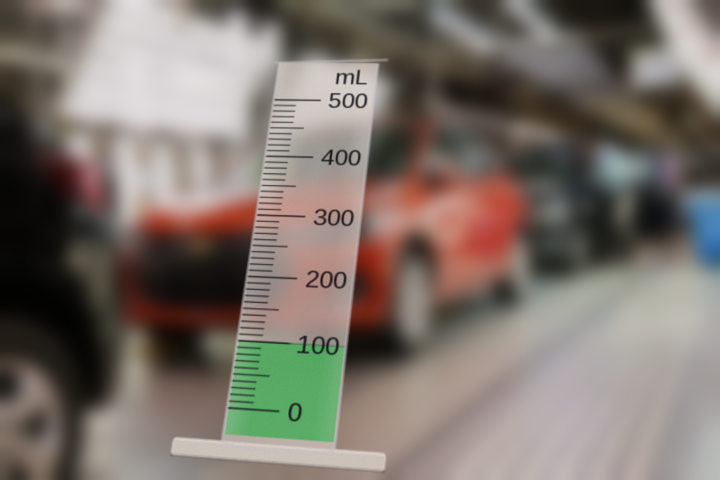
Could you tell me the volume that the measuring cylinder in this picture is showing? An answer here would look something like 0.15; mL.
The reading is 100; mL
